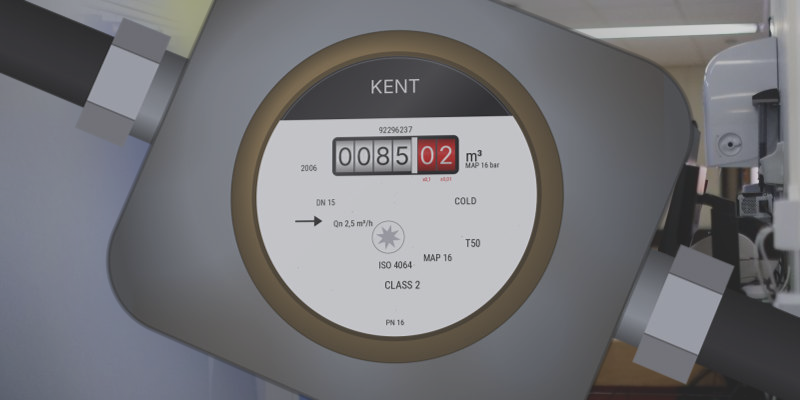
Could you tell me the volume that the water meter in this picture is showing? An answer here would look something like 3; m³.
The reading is 85.02; m³
